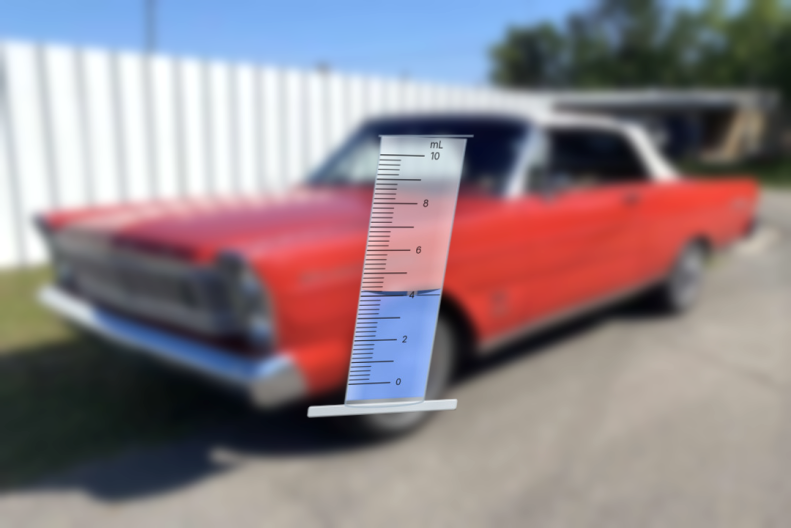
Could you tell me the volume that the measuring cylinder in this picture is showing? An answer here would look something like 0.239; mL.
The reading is 4; mL
